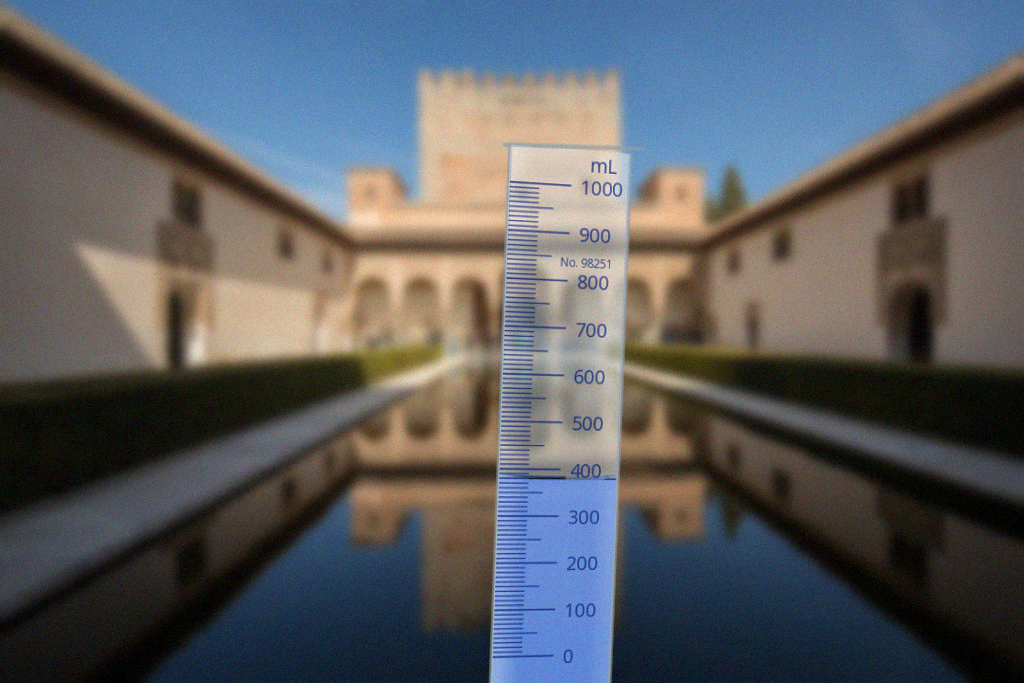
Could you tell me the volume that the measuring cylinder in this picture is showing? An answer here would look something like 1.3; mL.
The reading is 380; mL
